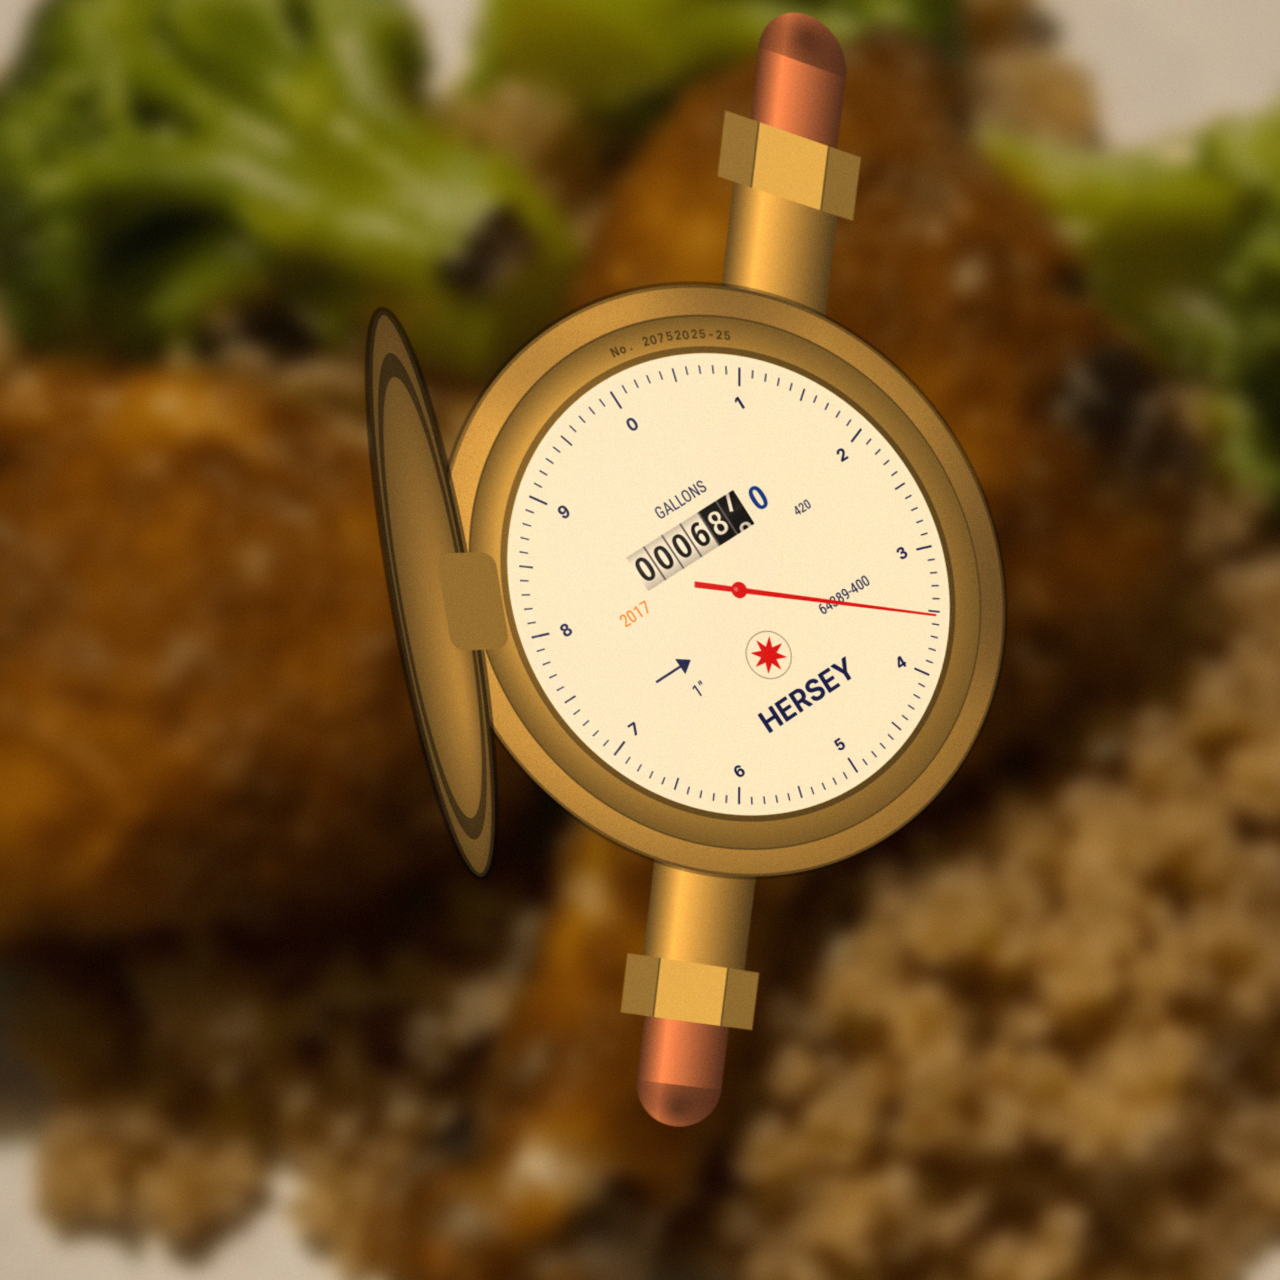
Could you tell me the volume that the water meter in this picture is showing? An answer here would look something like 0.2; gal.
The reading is 6873.5; gal
